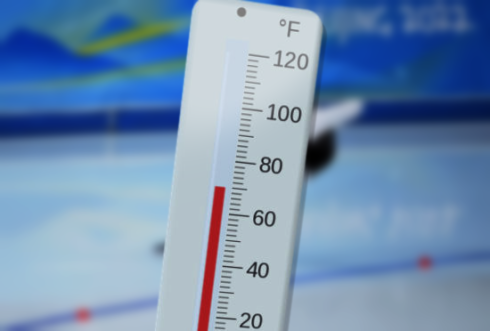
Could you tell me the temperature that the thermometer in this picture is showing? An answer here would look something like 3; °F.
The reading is 70; °F
